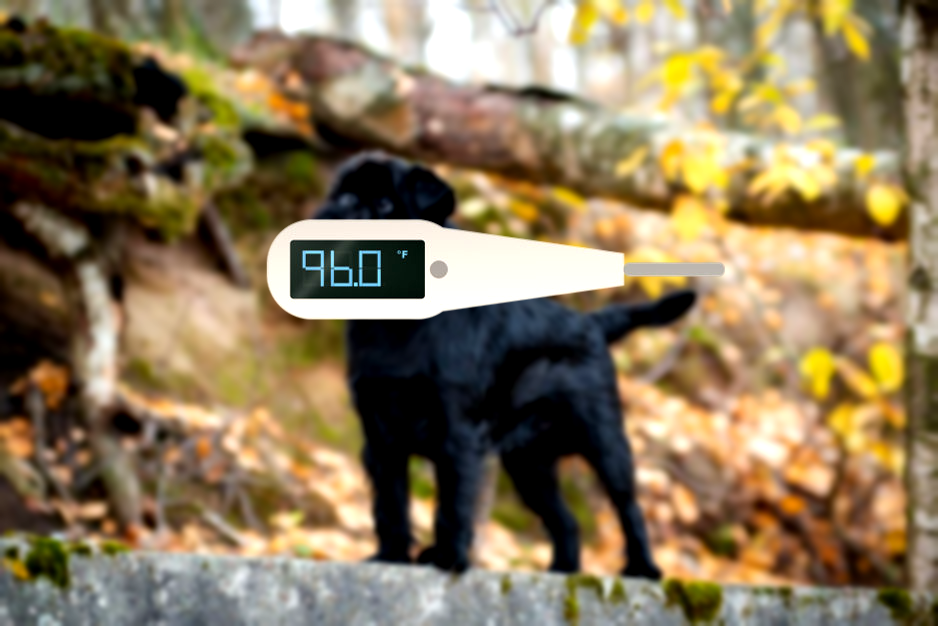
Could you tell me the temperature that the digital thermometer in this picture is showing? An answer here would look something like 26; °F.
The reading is 96.0; °F
